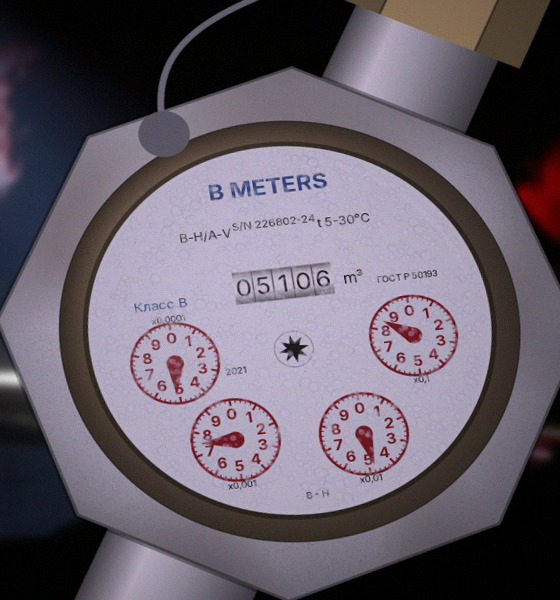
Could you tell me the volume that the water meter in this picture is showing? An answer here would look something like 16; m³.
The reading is 5106.8475; m³
